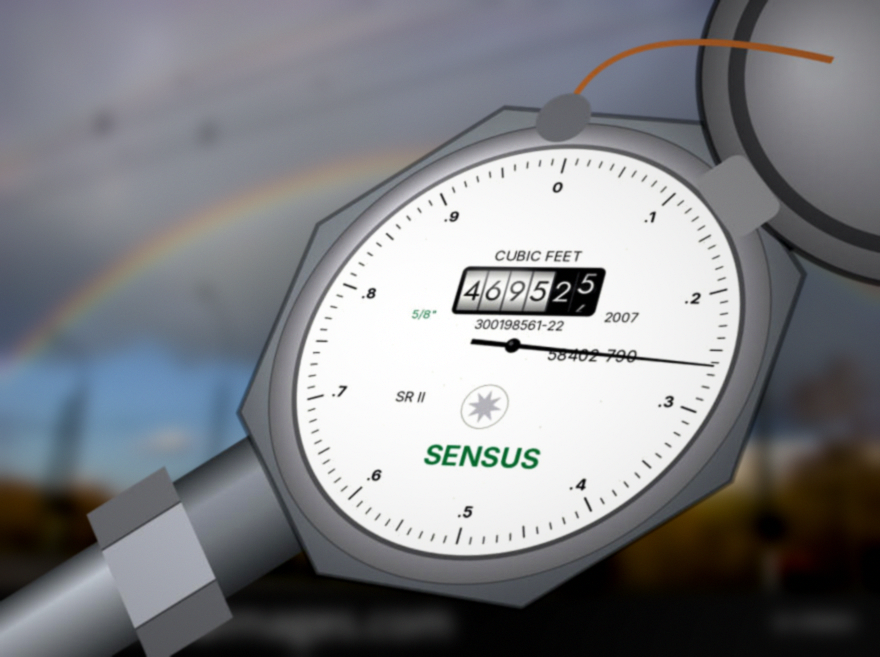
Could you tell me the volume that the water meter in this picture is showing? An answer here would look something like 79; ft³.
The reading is 469525.26; ft³
